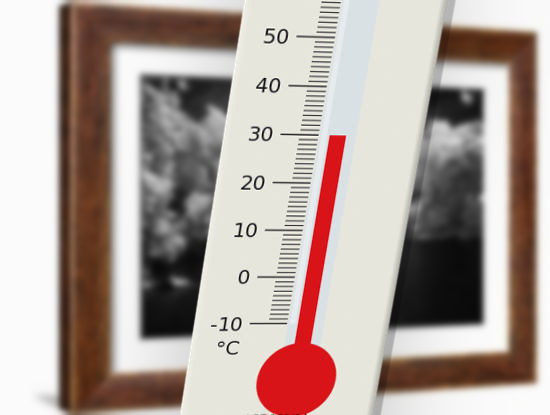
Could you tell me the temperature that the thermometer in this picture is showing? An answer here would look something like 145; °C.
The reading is 30; °C
